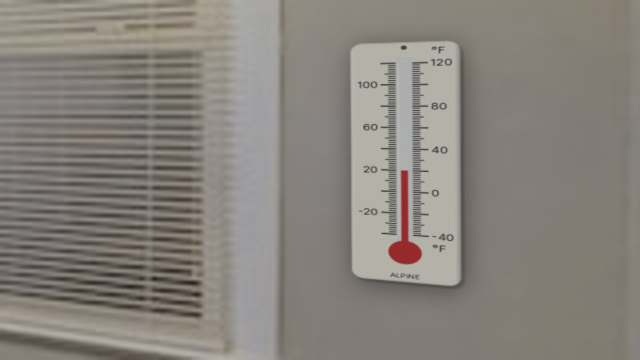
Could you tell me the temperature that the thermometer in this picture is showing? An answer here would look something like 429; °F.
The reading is 20; °F
